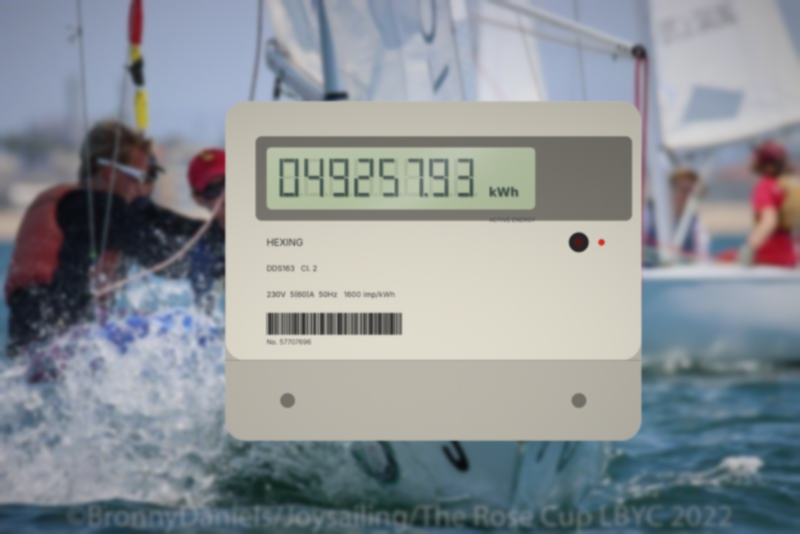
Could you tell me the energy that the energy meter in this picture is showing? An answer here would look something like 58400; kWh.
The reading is 49257.93; kWh
